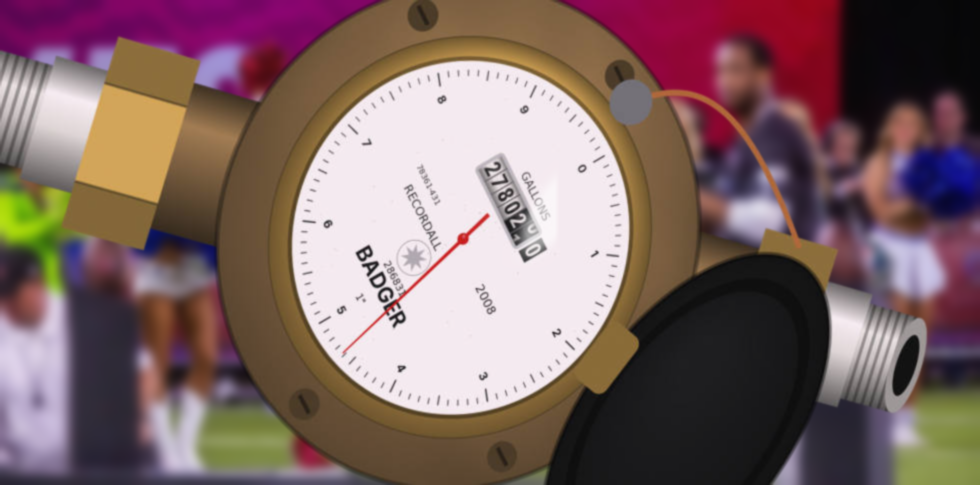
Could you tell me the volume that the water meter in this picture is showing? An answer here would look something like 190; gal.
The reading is 2780204.6; gal
